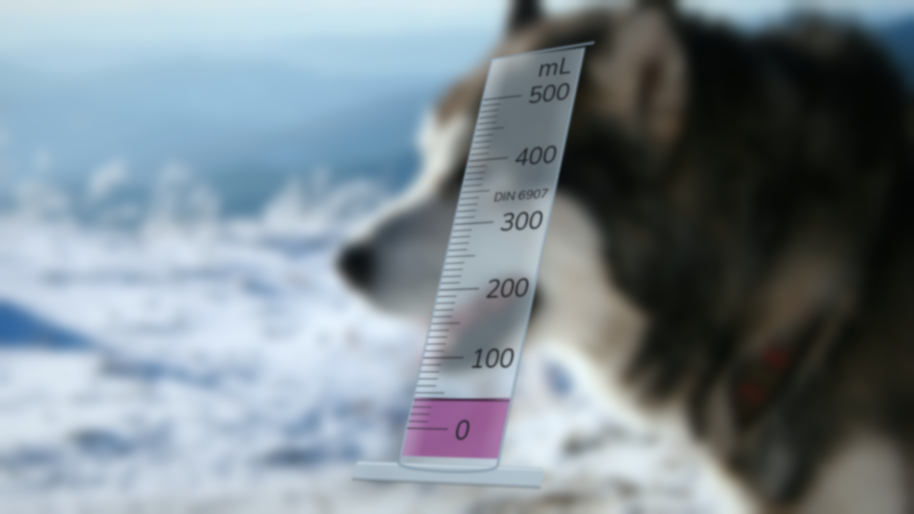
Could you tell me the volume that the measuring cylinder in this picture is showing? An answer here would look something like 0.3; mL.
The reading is 40; mL
